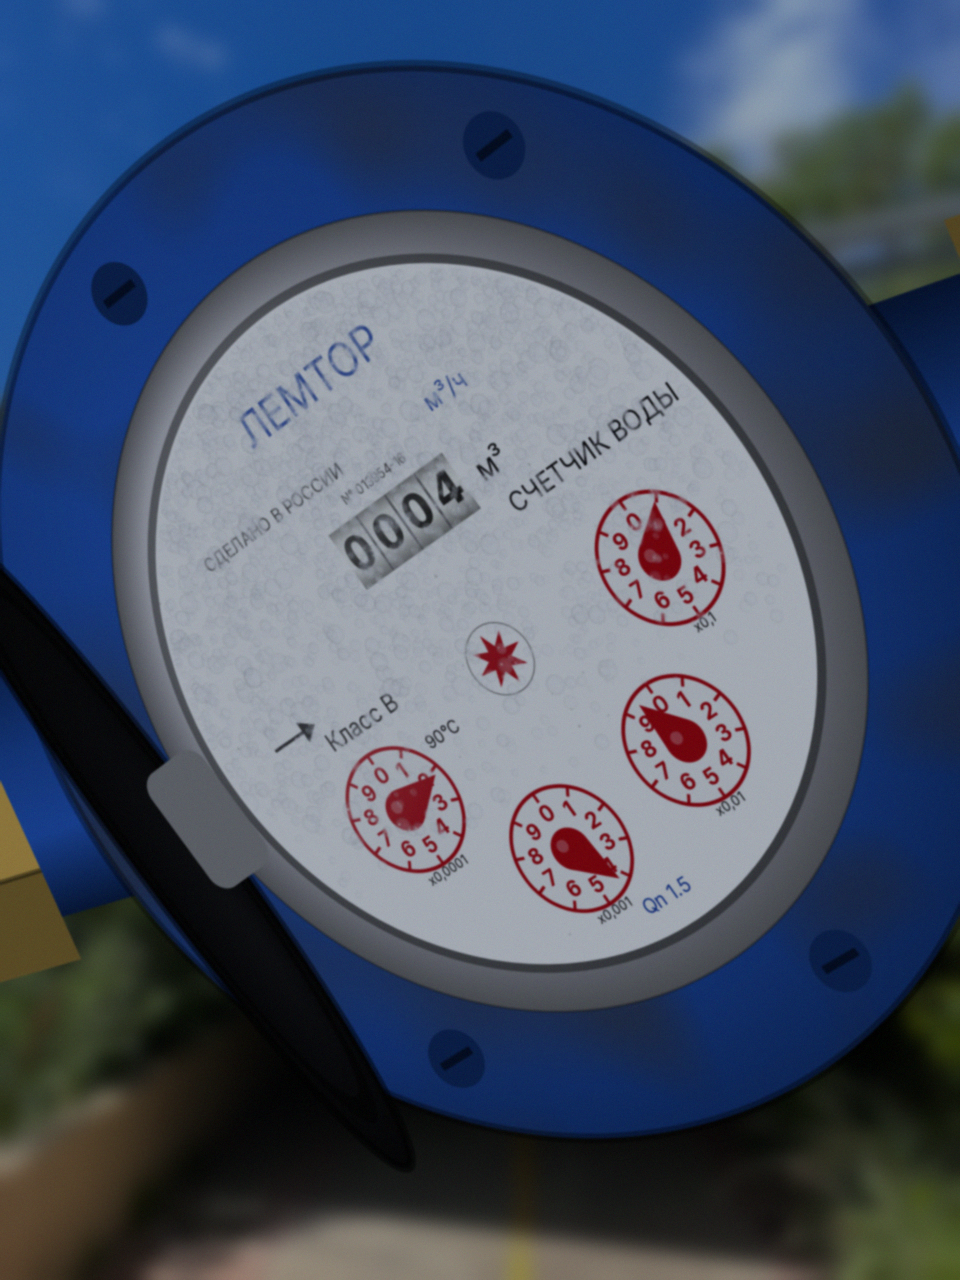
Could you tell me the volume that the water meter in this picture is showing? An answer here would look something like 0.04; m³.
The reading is 4.0942; m³
